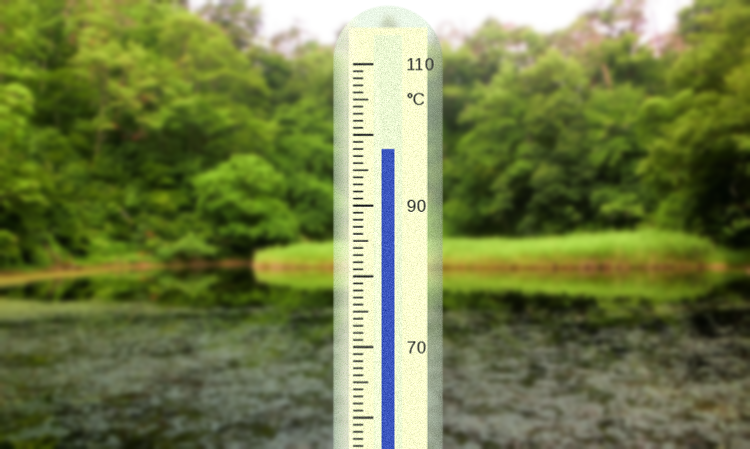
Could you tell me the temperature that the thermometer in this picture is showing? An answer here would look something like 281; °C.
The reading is 98; °C
